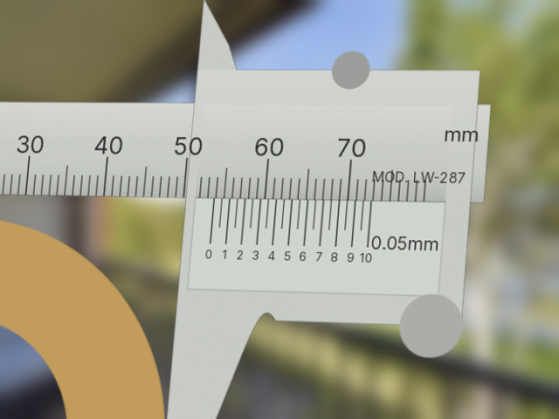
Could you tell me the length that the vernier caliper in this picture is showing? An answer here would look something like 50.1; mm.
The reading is 53.8; mm
